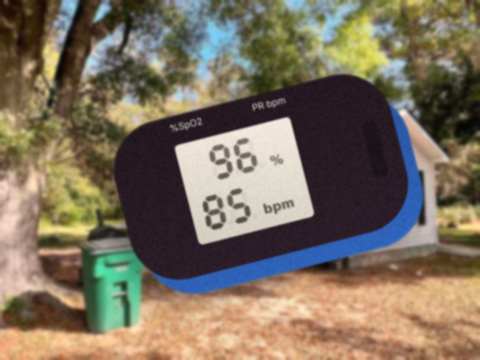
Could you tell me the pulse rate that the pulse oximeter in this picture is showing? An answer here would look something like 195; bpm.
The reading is 85; bpm
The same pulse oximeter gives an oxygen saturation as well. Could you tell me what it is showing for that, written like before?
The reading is 96; %
